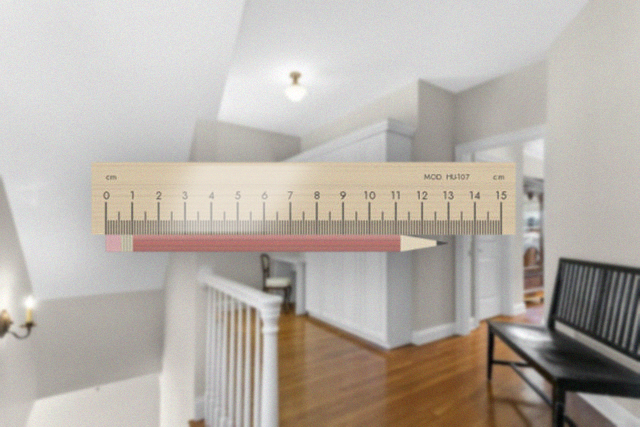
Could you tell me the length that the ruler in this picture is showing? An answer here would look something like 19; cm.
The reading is 13; cm
